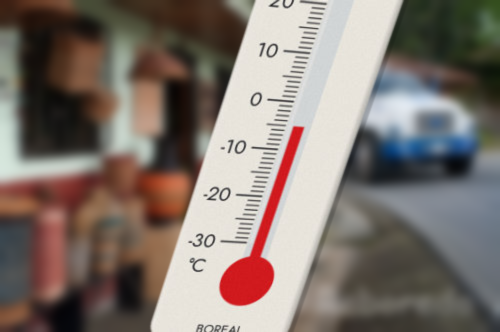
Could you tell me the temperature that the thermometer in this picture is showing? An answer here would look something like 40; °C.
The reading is -5; °C
